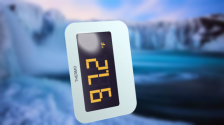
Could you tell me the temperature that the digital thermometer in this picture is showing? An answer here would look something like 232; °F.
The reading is 97.2; °F
